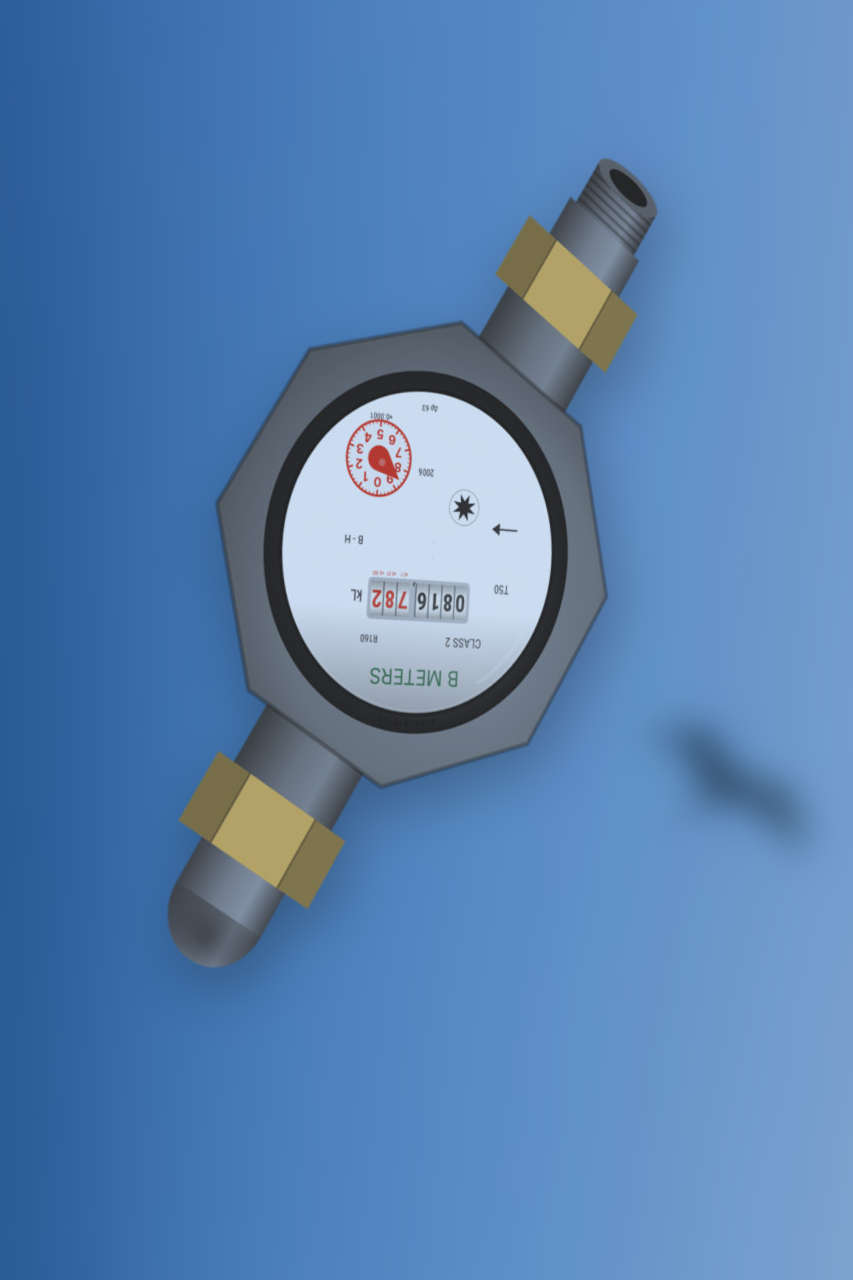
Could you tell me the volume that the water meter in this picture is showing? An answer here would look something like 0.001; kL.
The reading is 816.7828; kL
